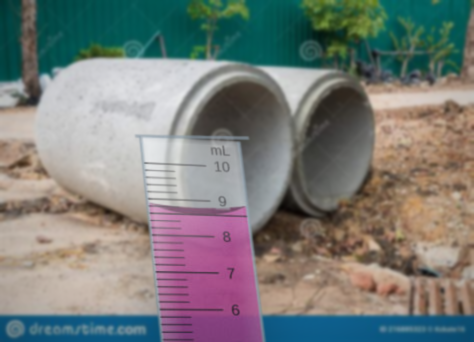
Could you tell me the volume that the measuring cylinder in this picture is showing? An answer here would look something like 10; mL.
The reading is 8.6; mL
